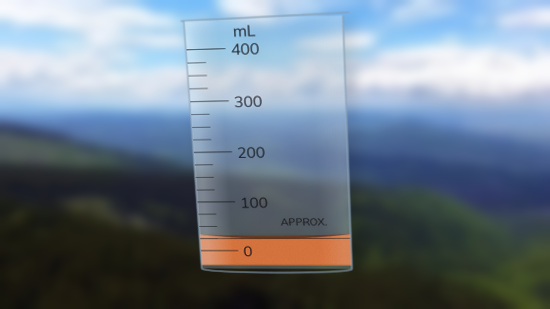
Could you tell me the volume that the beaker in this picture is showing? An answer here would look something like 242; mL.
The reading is 25; mL
